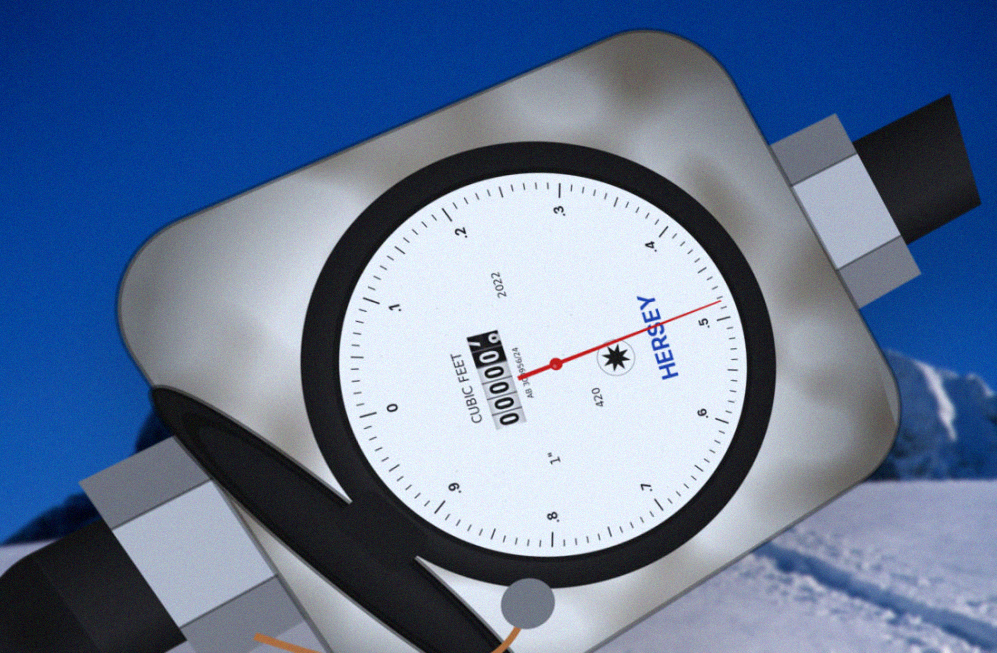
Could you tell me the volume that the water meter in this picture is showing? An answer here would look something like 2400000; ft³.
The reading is 7.48; ft³
